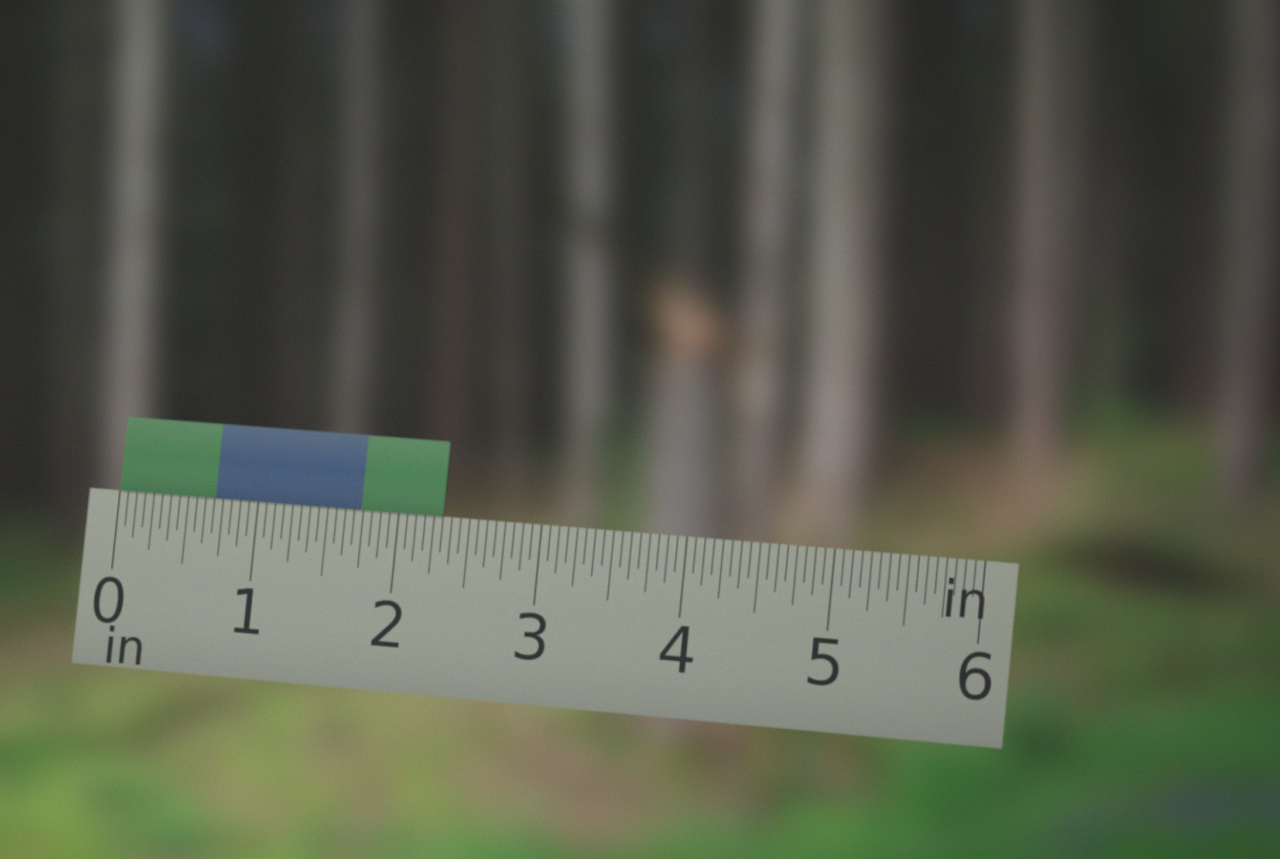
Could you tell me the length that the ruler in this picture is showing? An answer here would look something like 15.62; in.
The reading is 2.3125; in
